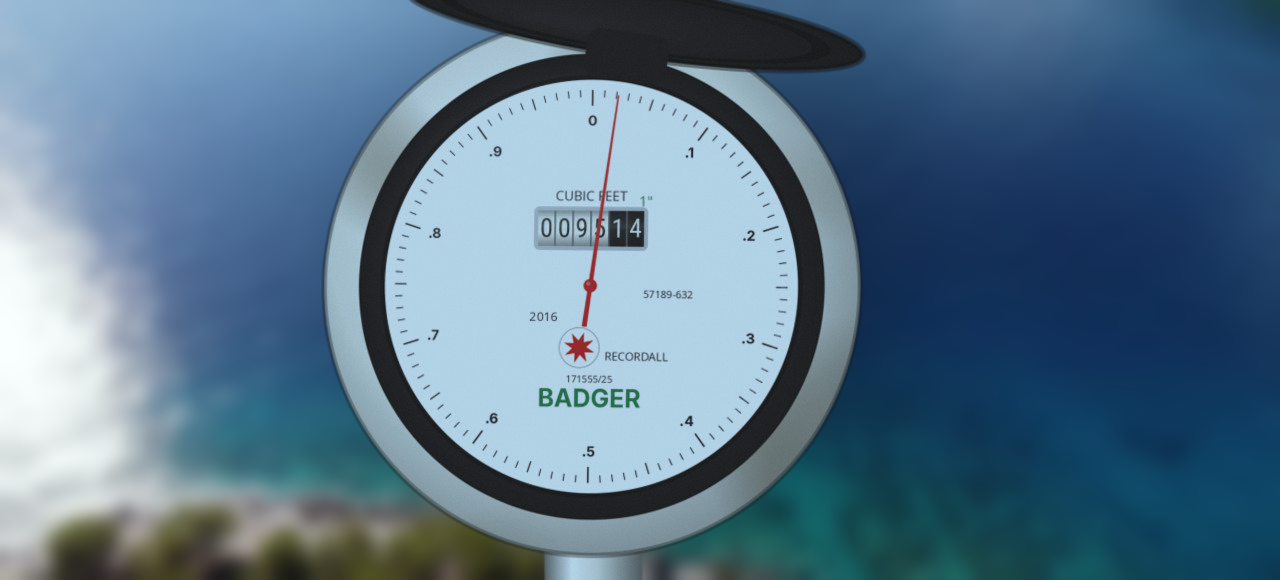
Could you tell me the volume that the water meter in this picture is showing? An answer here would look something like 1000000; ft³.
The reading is 9514.02; ft³
